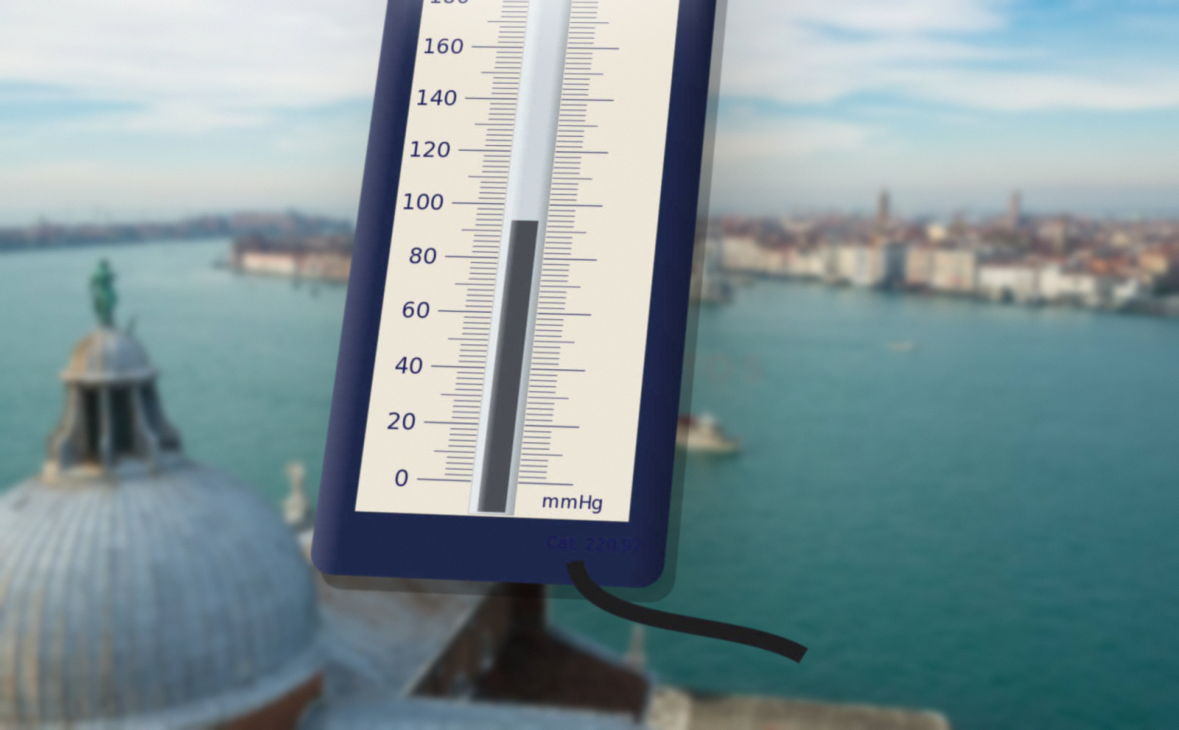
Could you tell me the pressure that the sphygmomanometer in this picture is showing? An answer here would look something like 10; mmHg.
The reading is 94; mmHg
